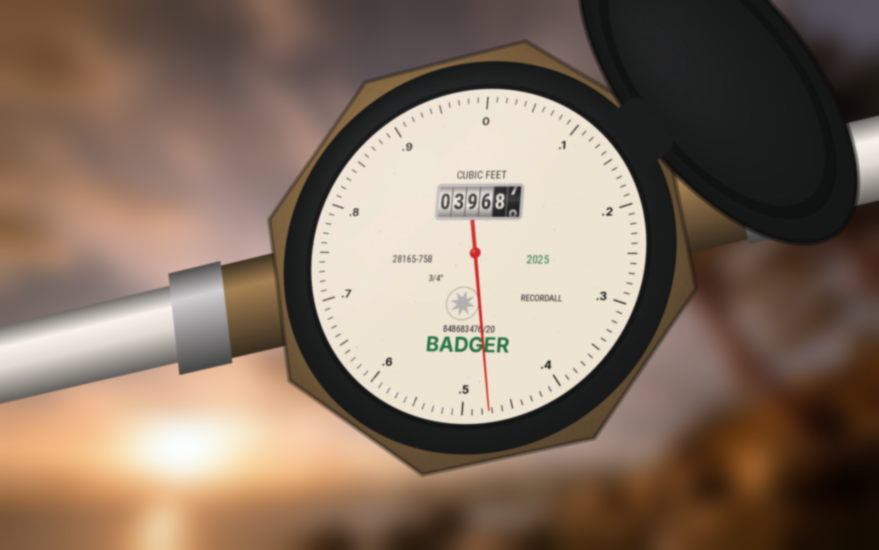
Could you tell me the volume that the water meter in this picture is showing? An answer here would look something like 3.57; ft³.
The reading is 39687.47; ft³
